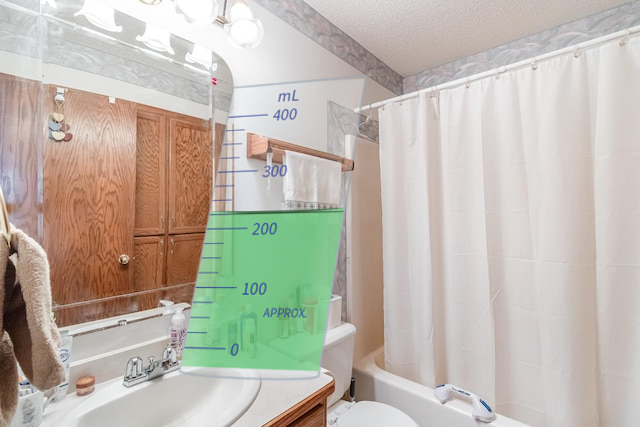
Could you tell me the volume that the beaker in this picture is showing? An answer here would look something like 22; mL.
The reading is 225; mL
